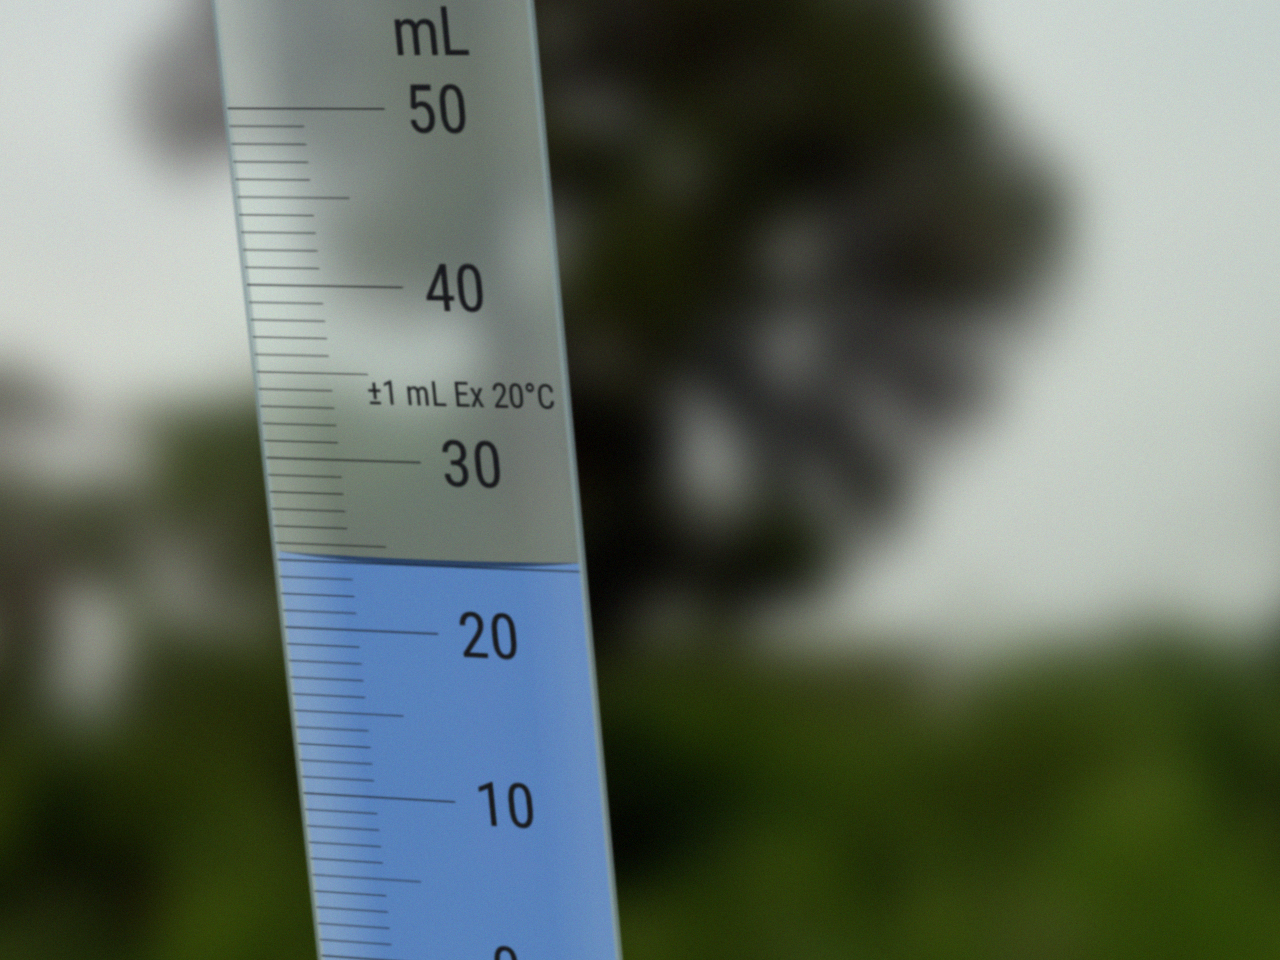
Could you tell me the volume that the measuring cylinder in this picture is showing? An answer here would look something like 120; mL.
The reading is 24; mL
